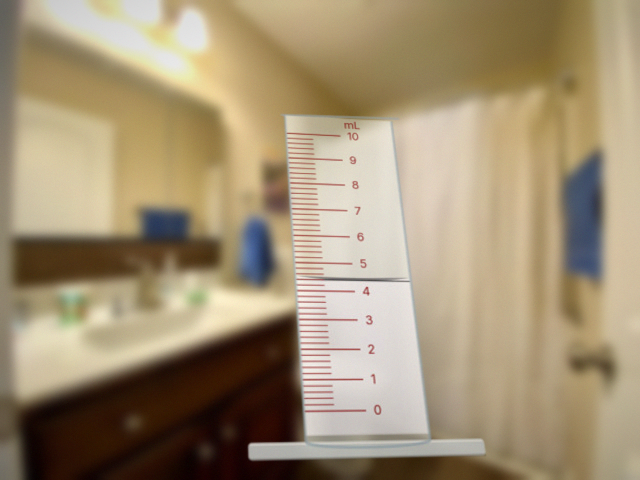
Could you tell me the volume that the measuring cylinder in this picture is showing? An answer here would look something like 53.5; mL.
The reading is 4.4; mL
